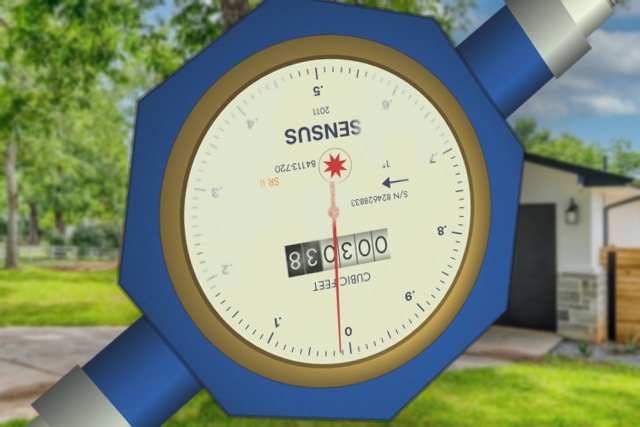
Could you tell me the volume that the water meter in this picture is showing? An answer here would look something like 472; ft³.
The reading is 3038.01; ft³
